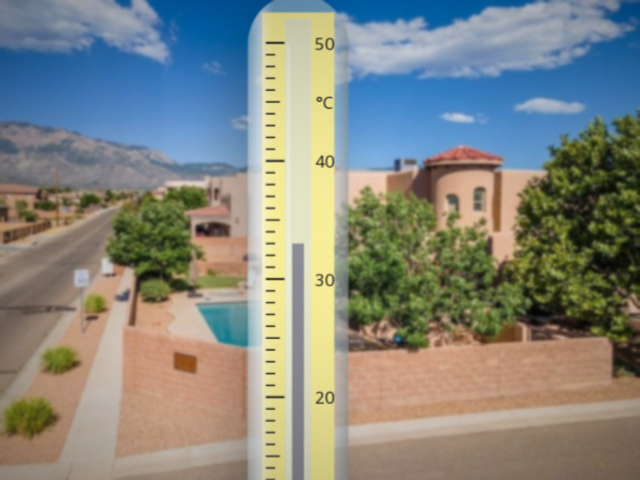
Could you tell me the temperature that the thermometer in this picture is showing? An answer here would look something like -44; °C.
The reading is 33; °C
